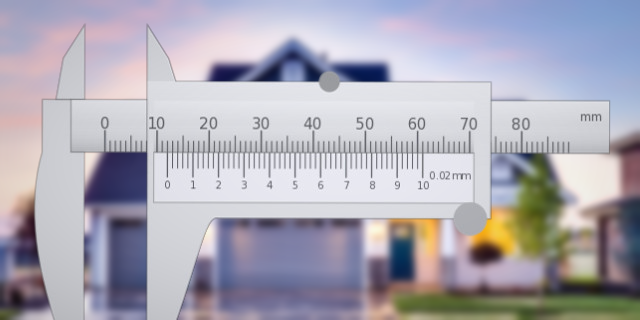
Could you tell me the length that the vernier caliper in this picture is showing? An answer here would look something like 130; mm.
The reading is 12.0; mm
